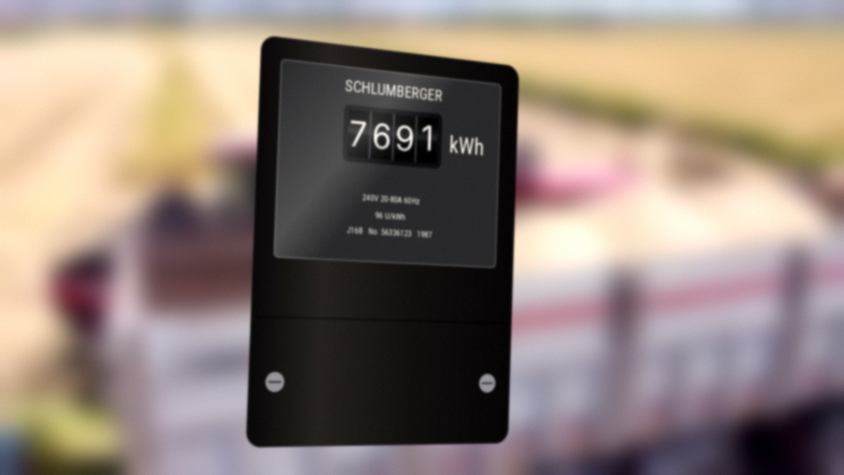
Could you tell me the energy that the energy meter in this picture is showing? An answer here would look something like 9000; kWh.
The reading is 7691; kWh
